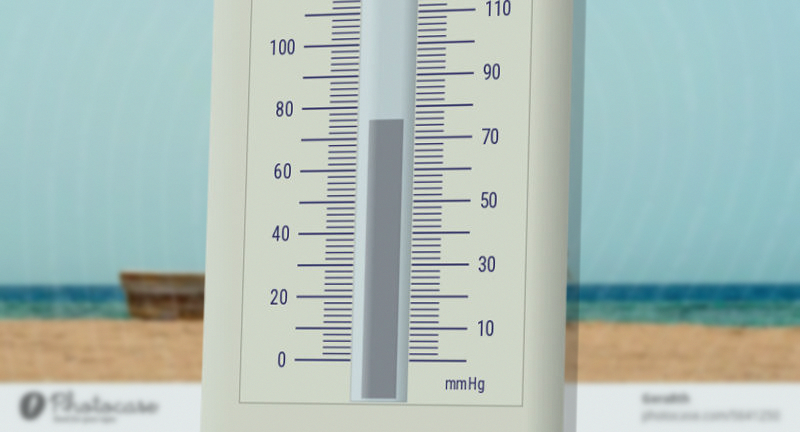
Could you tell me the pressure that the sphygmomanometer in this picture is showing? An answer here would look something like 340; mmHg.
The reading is 76; mmHg
